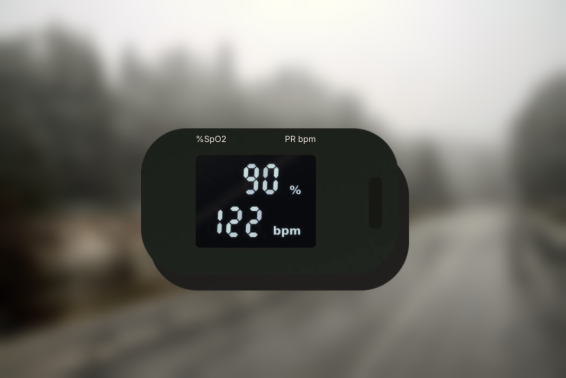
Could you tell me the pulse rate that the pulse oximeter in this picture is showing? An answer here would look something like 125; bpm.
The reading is 122; bpm
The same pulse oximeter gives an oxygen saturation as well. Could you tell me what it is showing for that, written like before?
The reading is 90; %
